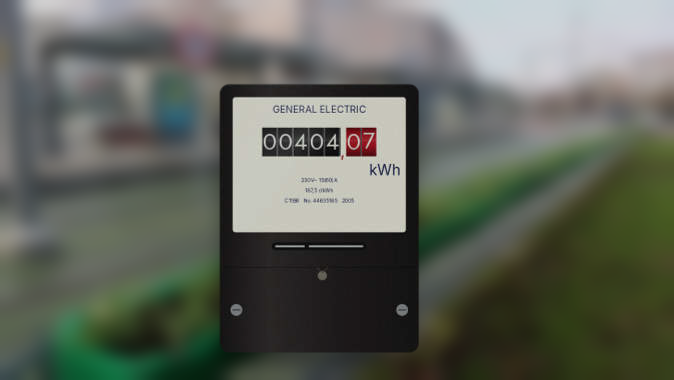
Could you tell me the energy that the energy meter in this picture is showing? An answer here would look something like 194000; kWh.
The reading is 404.07; kWh
